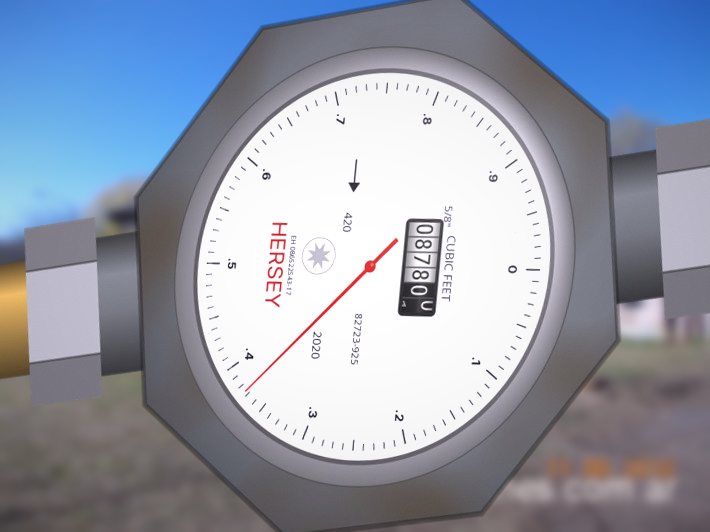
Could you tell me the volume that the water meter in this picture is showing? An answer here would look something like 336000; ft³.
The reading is 87800.37; ft³
